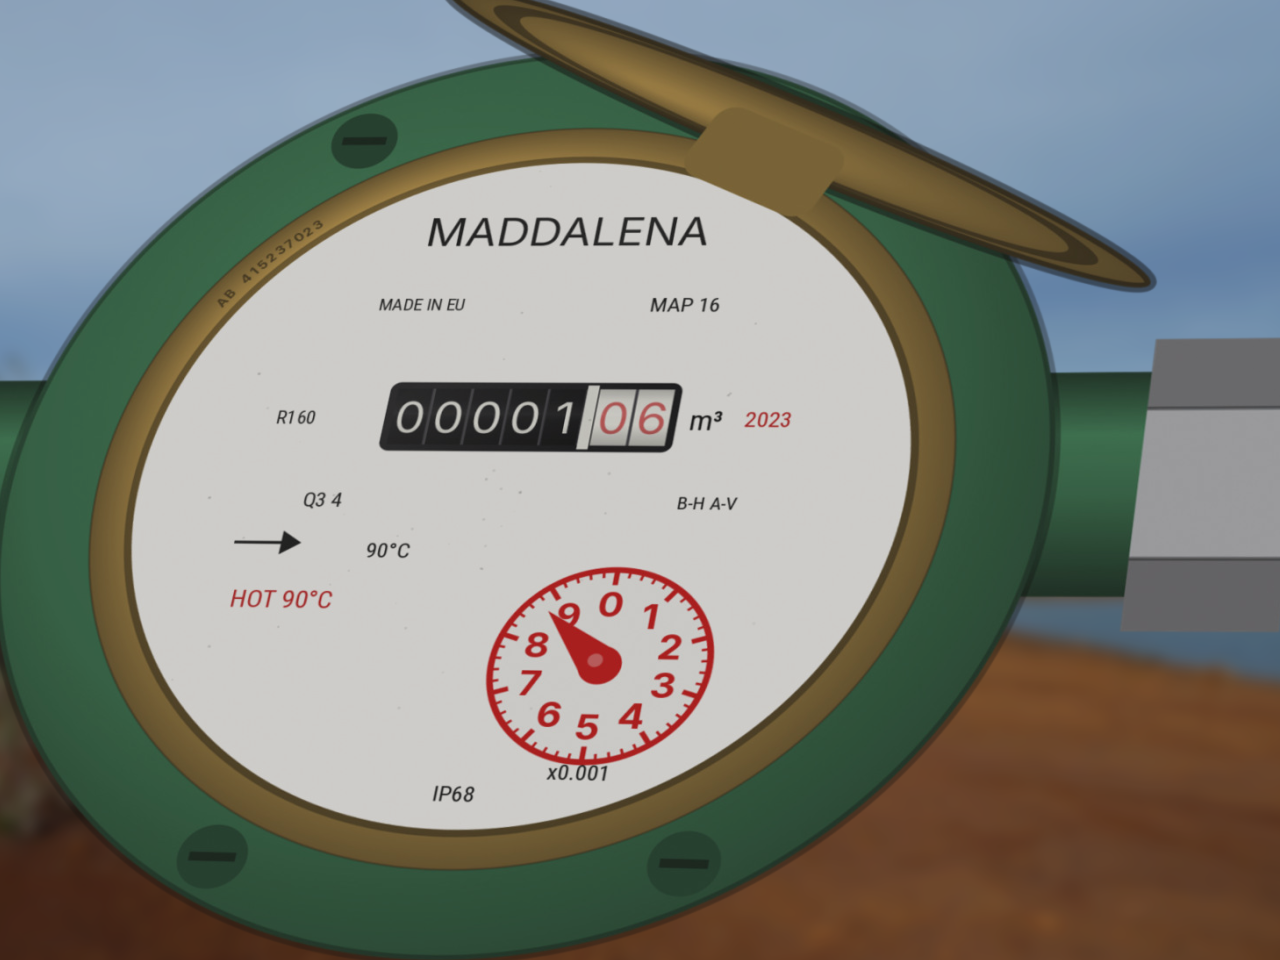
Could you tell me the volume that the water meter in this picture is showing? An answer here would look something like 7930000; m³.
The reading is 1.068; m³
